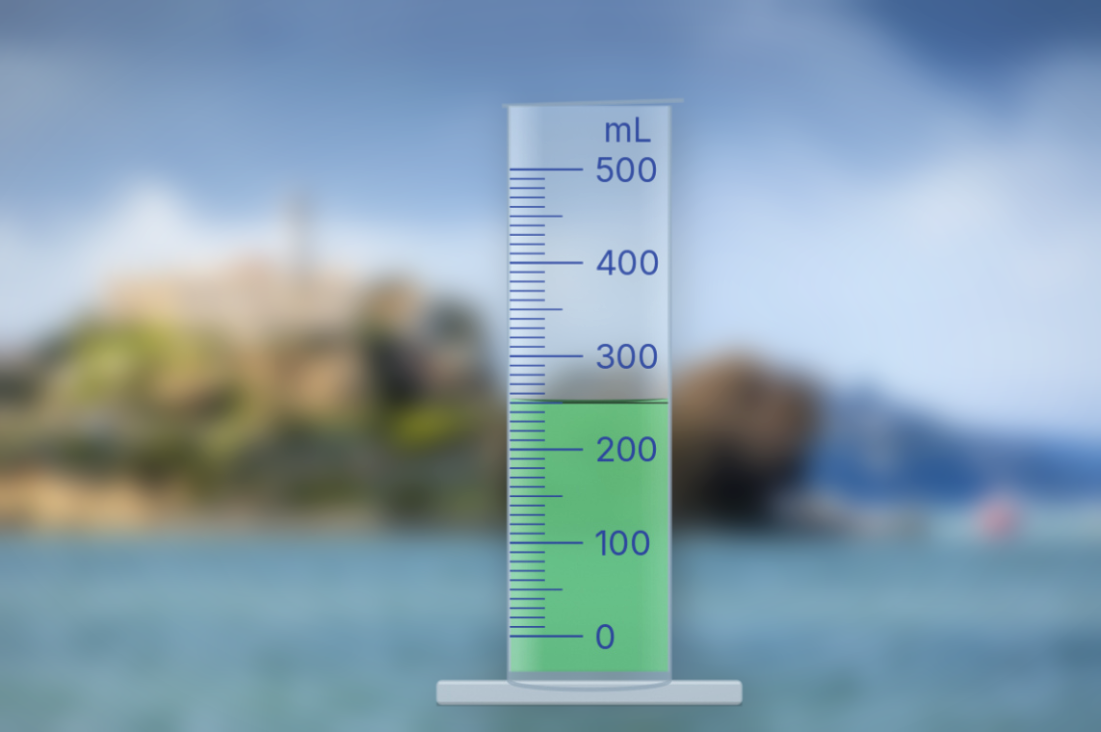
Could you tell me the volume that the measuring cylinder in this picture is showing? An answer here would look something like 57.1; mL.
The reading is 250; mL
